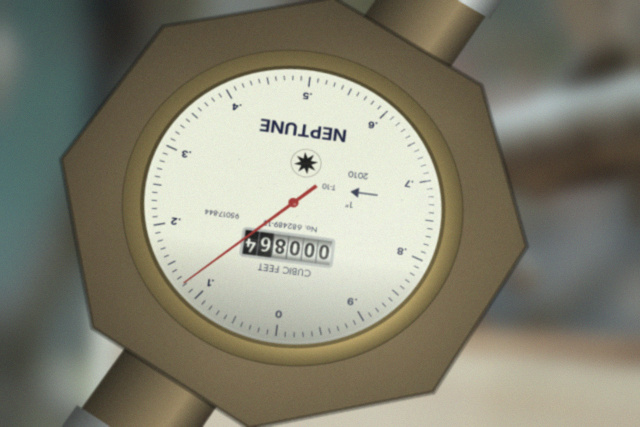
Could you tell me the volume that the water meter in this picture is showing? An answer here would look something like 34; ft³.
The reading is 864.12; ft³
